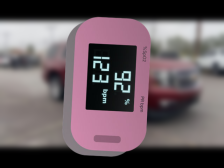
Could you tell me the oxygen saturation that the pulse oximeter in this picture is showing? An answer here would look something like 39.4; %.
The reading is 92; %
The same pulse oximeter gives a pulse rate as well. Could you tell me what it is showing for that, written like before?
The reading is 123; bpm
